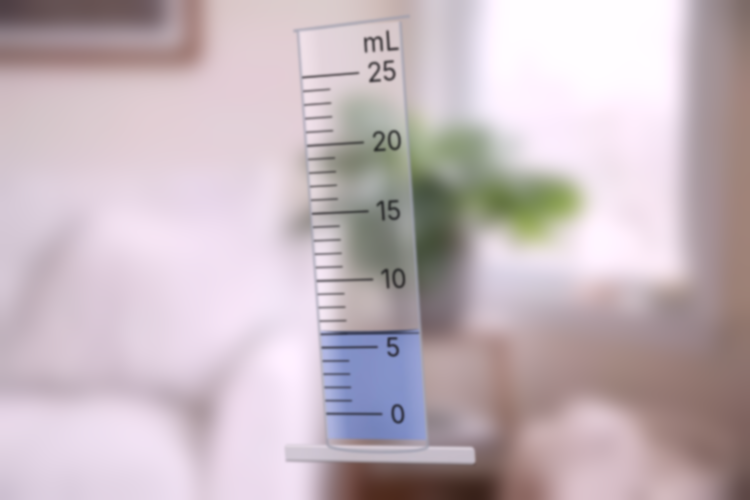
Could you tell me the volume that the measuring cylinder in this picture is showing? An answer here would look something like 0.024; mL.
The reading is 6; mL
